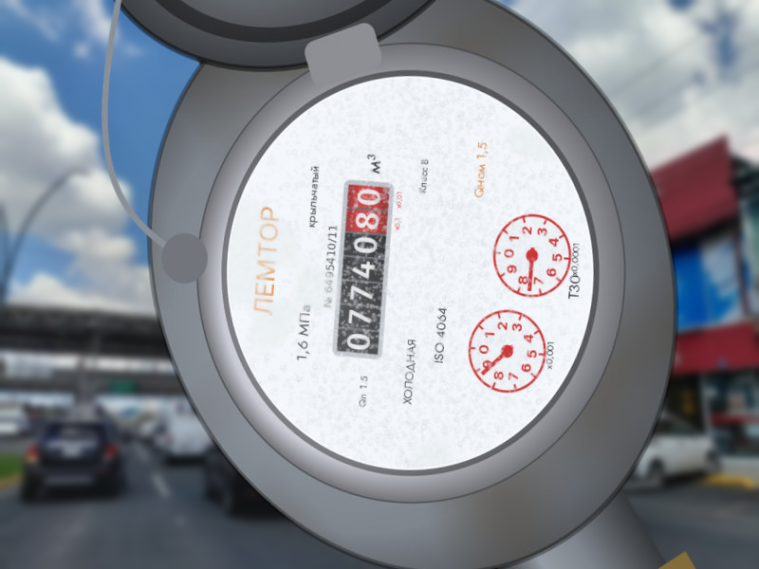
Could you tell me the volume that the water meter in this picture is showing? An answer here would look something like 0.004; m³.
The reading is 7740.8087; m³
